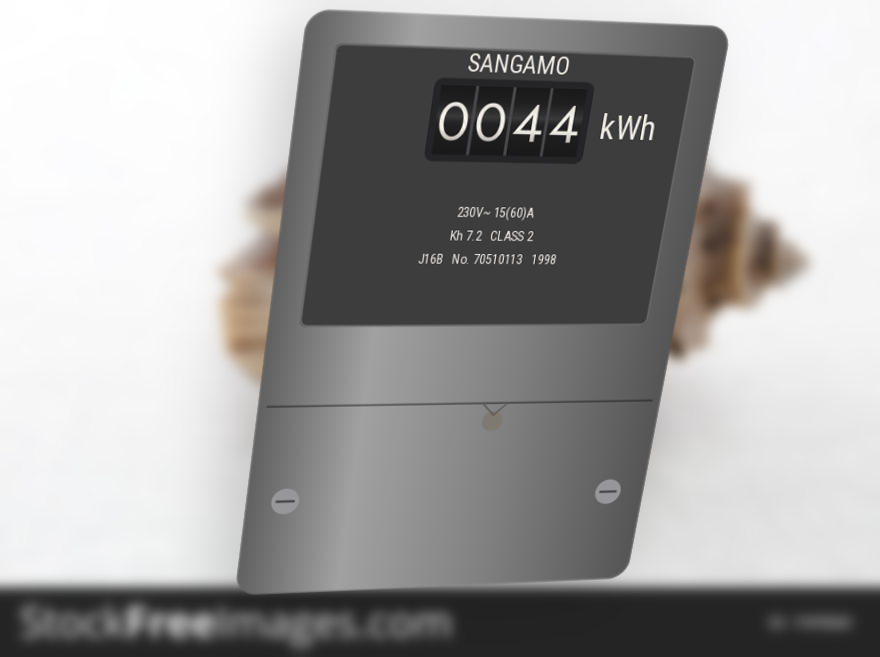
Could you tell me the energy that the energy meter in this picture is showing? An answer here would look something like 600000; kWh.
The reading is 44; kWh
